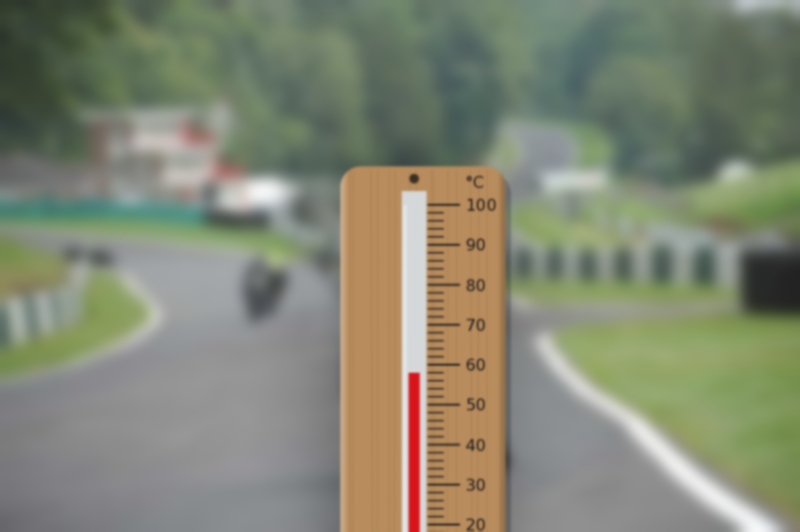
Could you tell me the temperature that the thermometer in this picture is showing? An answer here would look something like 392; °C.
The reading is 58; °C
